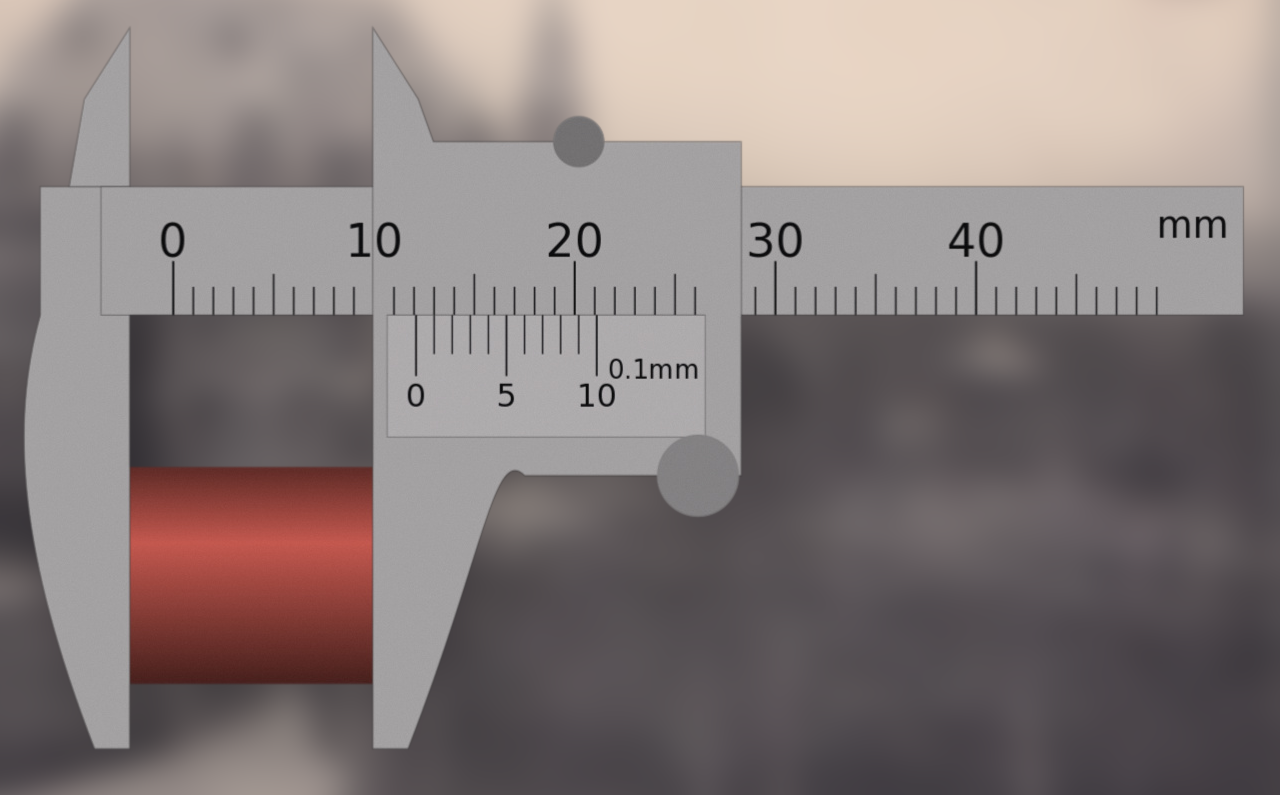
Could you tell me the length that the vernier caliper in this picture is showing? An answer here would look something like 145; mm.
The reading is 12.1; mm
